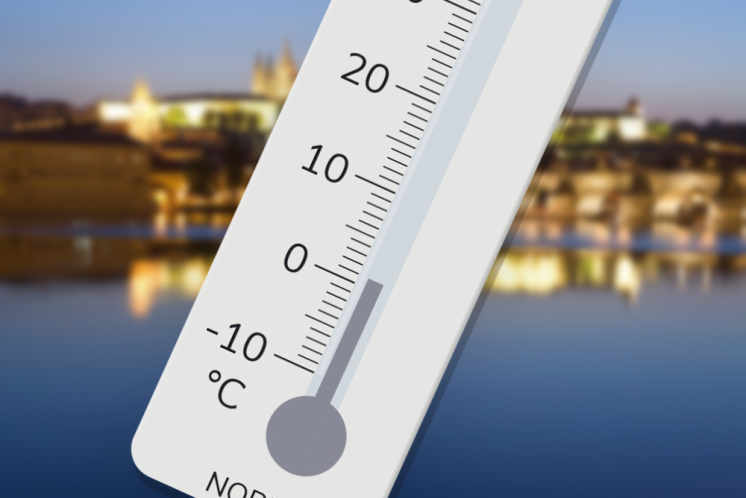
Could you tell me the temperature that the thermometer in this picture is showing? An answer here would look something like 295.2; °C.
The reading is 1; °C
